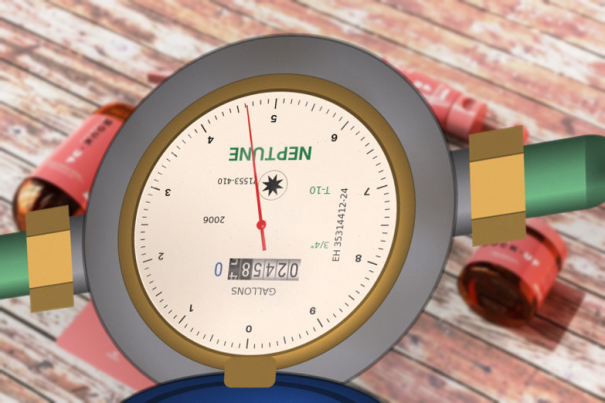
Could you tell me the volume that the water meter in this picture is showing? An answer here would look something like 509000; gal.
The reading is 245844.6; gal
